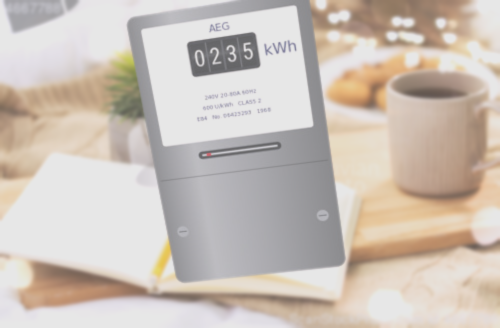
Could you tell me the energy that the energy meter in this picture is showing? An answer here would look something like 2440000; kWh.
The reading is 235; kWh
